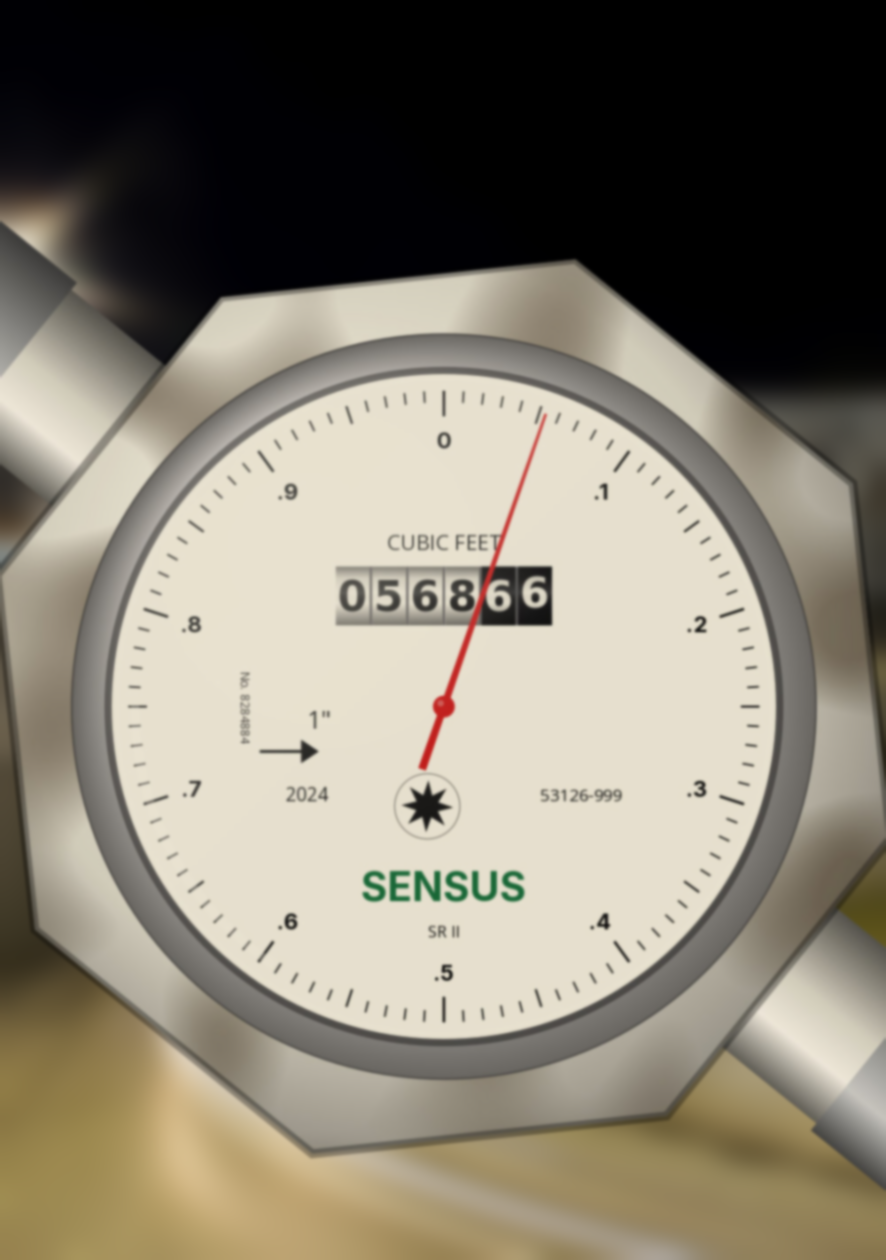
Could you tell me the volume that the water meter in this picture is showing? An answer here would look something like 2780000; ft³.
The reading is 56866.05; ft³
